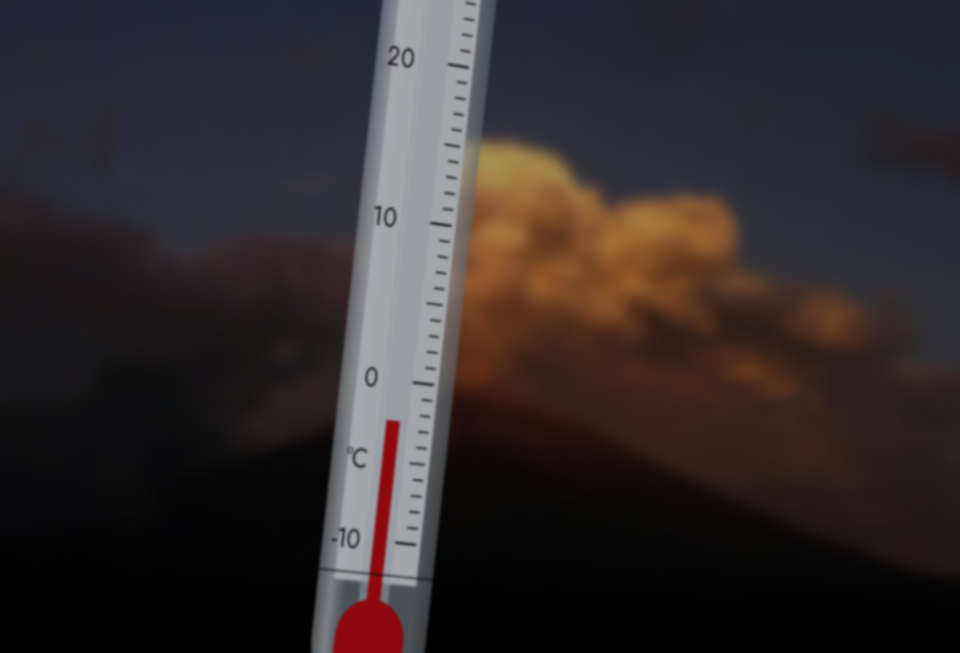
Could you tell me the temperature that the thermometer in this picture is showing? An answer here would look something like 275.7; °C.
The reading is -2.5; °C
